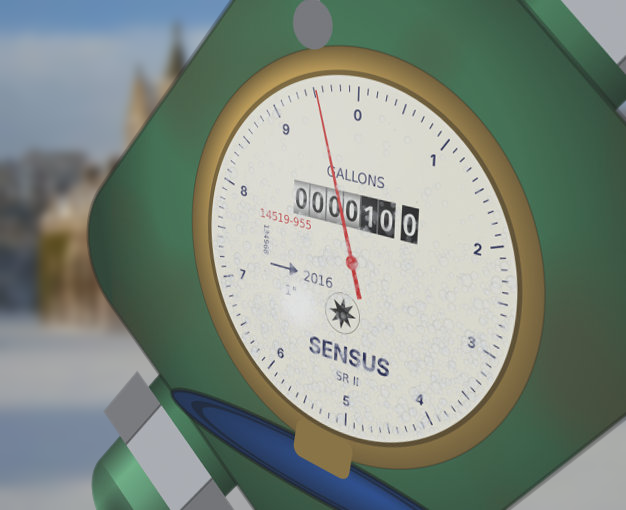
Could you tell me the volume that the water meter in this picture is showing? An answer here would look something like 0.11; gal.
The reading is 99.5; gal
